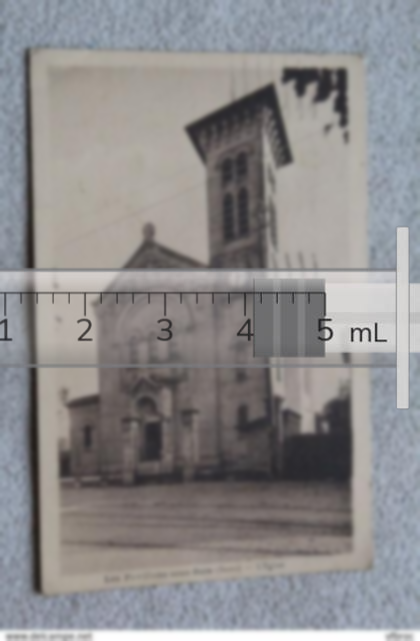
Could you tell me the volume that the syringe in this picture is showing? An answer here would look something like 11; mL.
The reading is 4.1; mL
